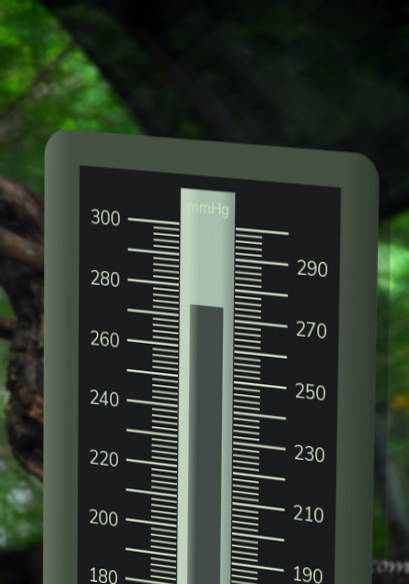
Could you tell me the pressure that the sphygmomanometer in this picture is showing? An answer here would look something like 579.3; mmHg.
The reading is 274; mmHg
